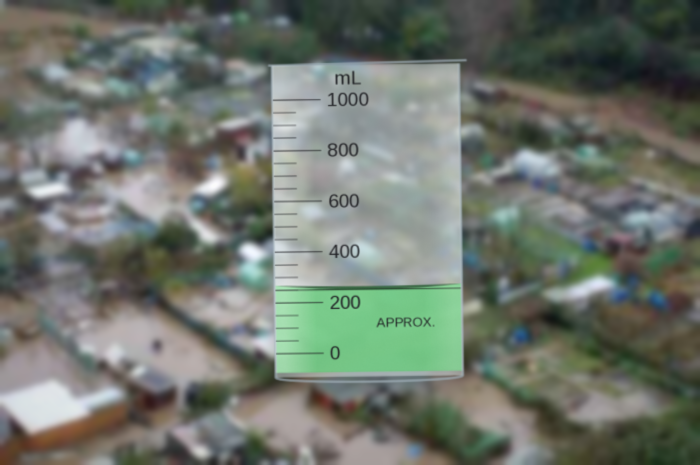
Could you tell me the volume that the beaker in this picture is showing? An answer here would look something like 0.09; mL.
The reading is 250; mL
